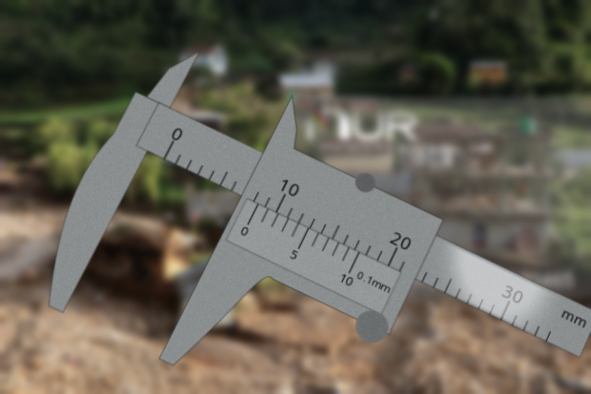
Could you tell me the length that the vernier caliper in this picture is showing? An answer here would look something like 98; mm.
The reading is 8.4; mm
